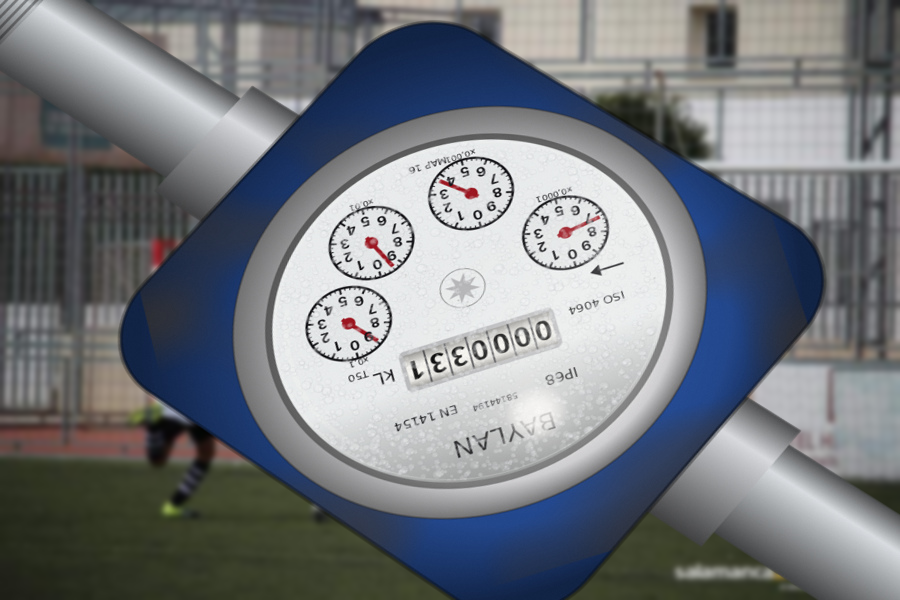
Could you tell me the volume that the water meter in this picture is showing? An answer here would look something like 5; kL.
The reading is 331.8937; kL
